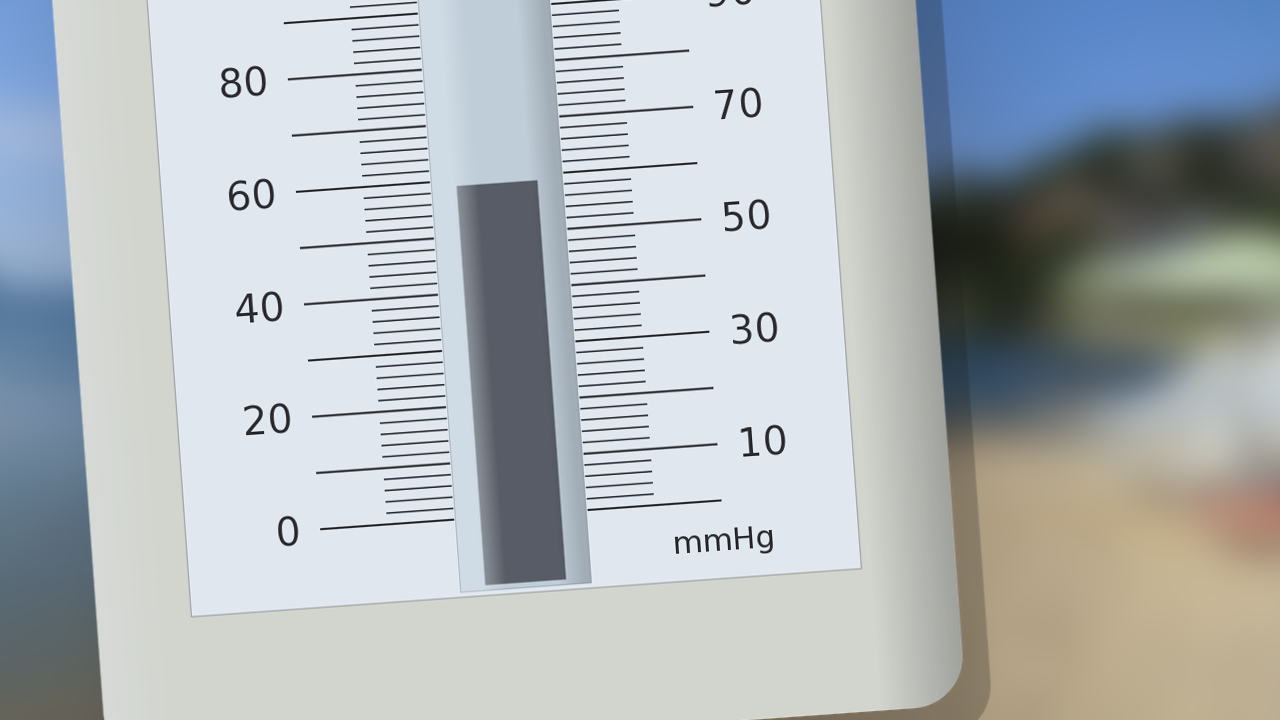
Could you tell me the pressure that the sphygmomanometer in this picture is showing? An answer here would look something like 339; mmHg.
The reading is 59; mmHg
